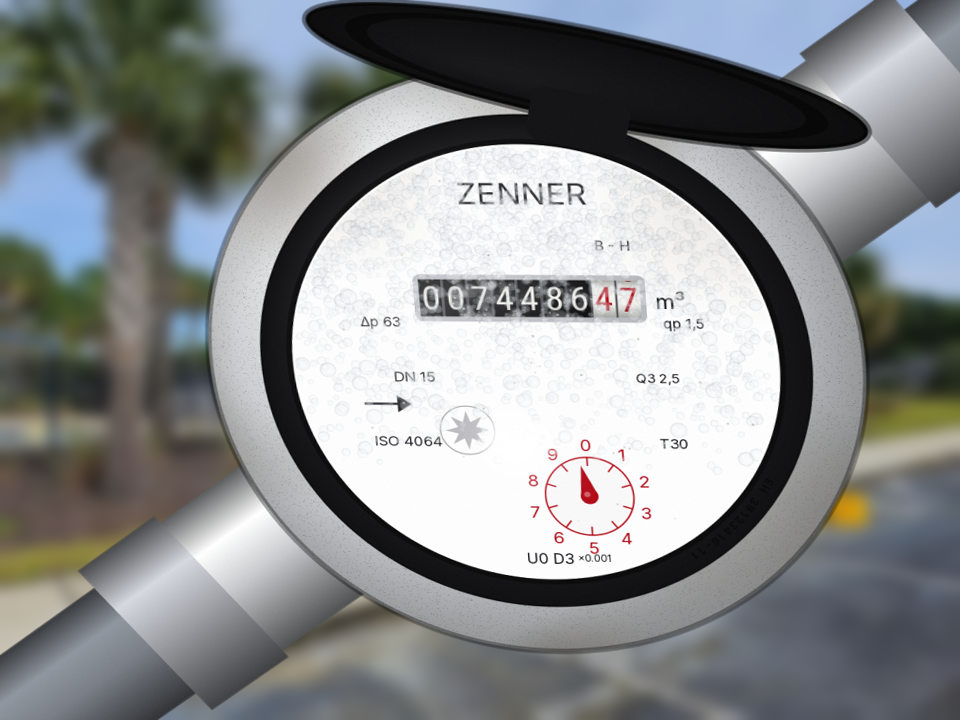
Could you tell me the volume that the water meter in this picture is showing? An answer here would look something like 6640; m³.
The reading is 74486.469; m³
